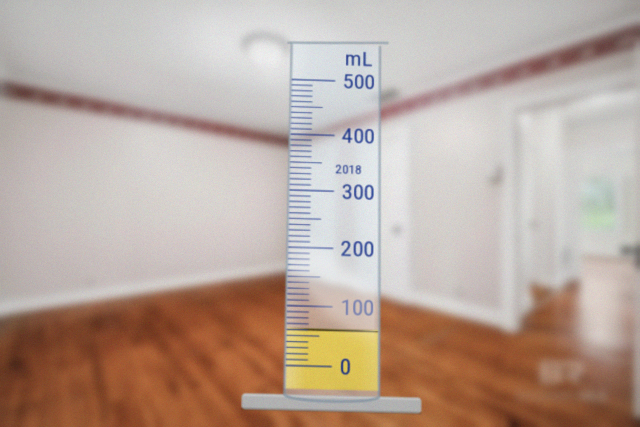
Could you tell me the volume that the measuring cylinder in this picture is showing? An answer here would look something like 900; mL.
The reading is 60; mL
